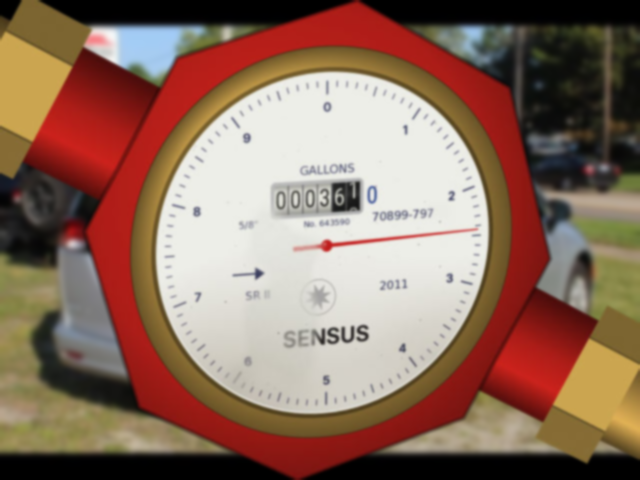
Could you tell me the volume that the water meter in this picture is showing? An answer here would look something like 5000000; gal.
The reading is 3612.4; gal
